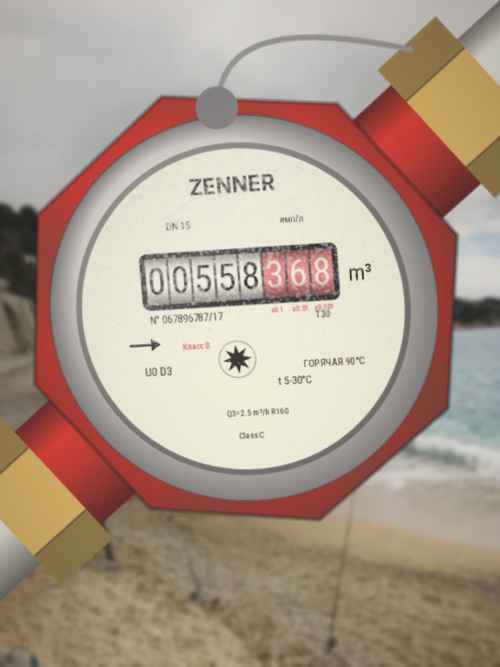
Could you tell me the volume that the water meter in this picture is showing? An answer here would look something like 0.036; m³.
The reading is 558.368; m³
